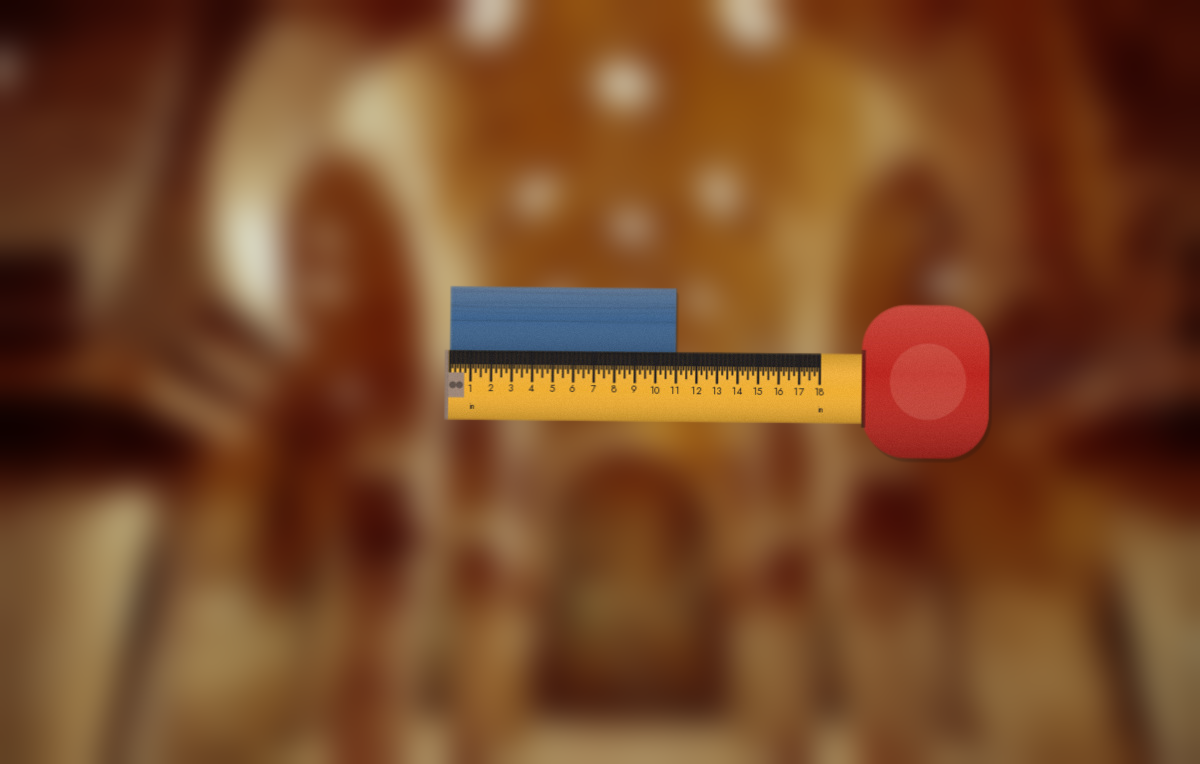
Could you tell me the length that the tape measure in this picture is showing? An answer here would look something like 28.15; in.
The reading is 11; in
